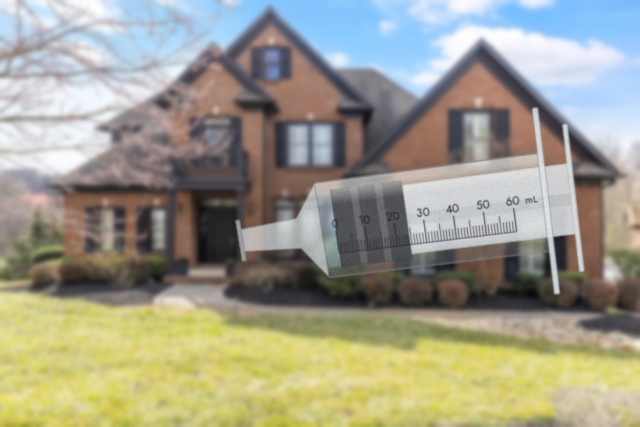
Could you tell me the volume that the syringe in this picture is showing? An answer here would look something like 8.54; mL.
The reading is 0; mL
